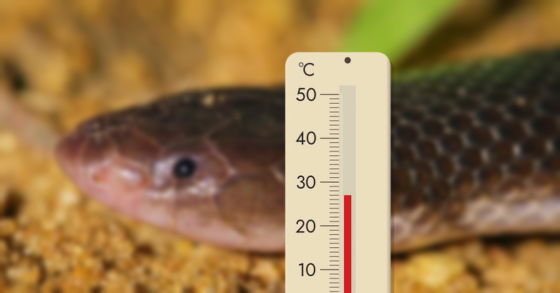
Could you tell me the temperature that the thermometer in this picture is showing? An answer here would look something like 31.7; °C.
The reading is 27; °C
